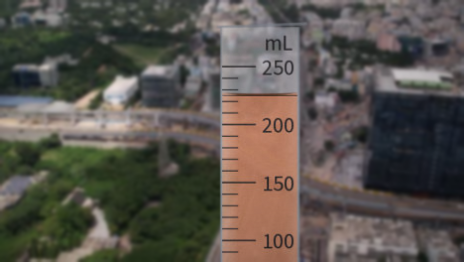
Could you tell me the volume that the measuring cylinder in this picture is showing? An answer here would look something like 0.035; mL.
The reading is 225; mL
